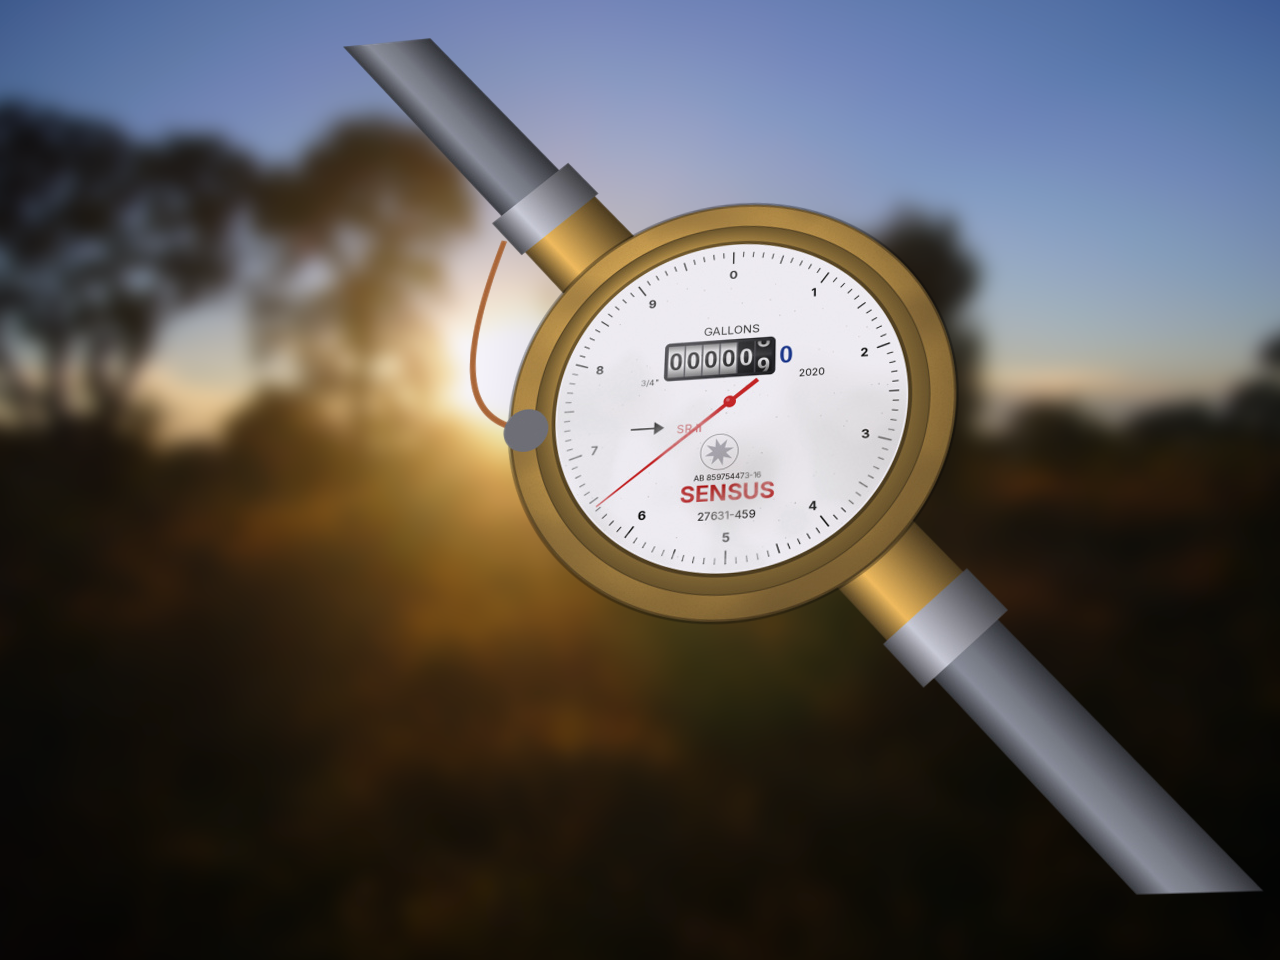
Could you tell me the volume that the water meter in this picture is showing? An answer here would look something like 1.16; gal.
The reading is 86.4; gal
